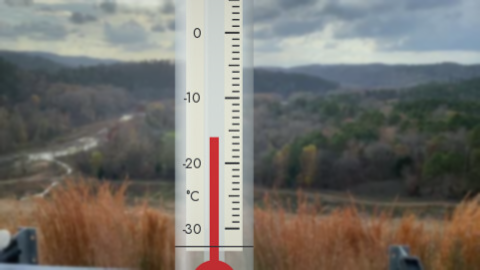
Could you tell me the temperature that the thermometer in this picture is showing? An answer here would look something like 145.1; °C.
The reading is -16; °C
